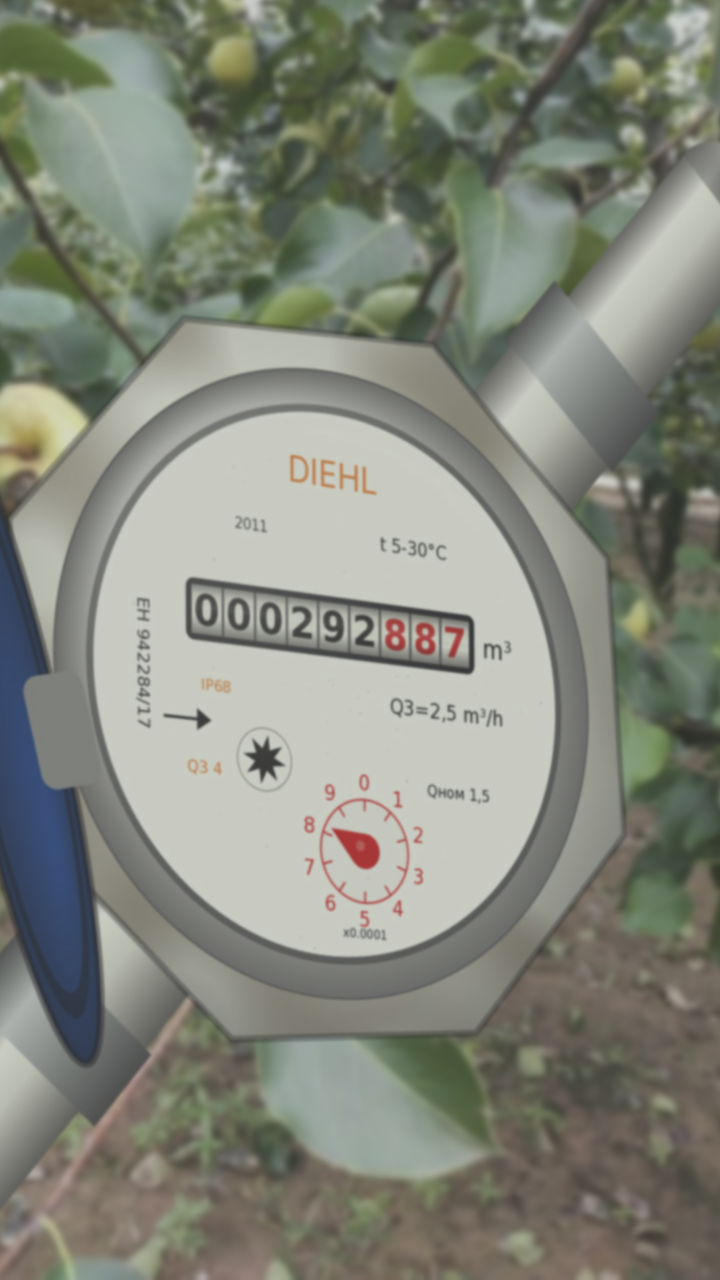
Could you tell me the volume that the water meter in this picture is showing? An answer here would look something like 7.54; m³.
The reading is 292.8878; m³
